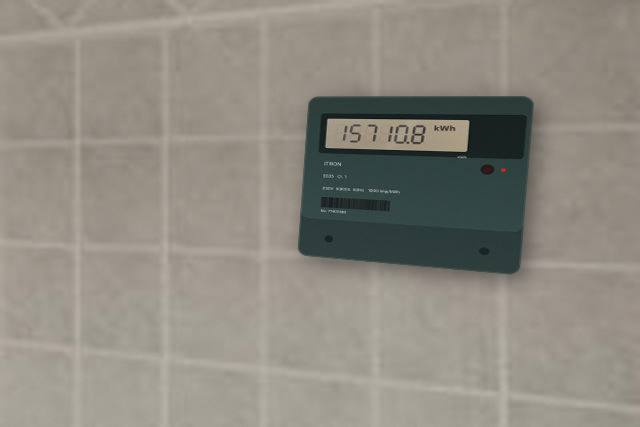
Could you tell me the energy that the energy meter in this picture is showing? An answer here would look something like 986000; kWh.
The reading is 15710.8; kWh
